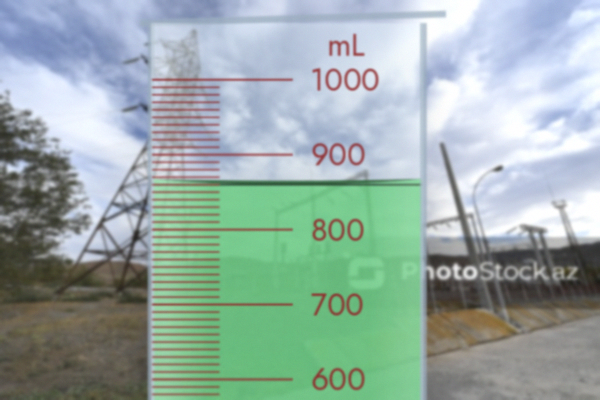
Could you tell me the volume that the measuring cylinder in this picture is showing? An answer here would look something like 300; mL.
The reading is 860; mL
